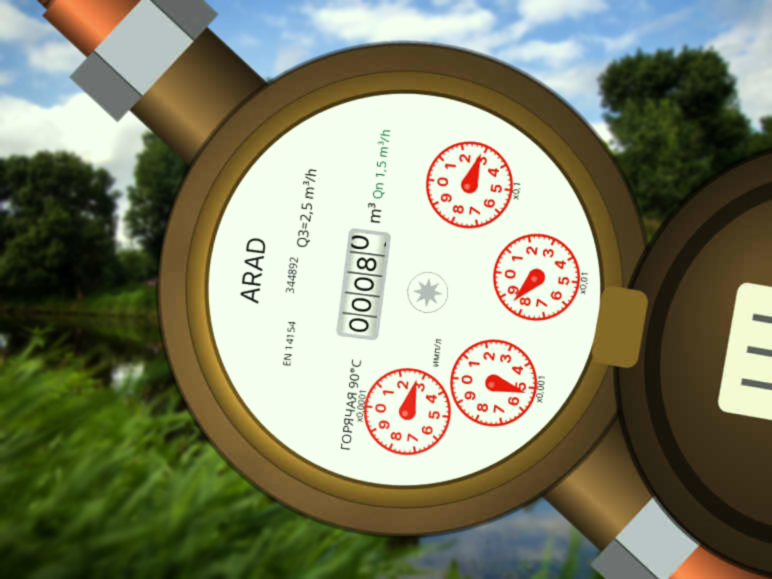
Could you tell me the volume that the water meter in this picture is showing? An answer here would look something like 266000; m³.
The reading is 80.2852; m³
